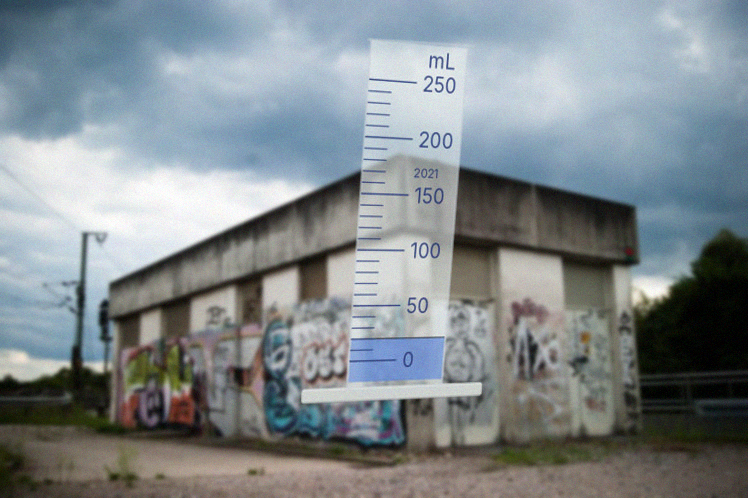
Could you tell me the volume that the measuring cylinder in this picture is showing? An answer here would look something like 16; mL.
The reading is 20; mL
